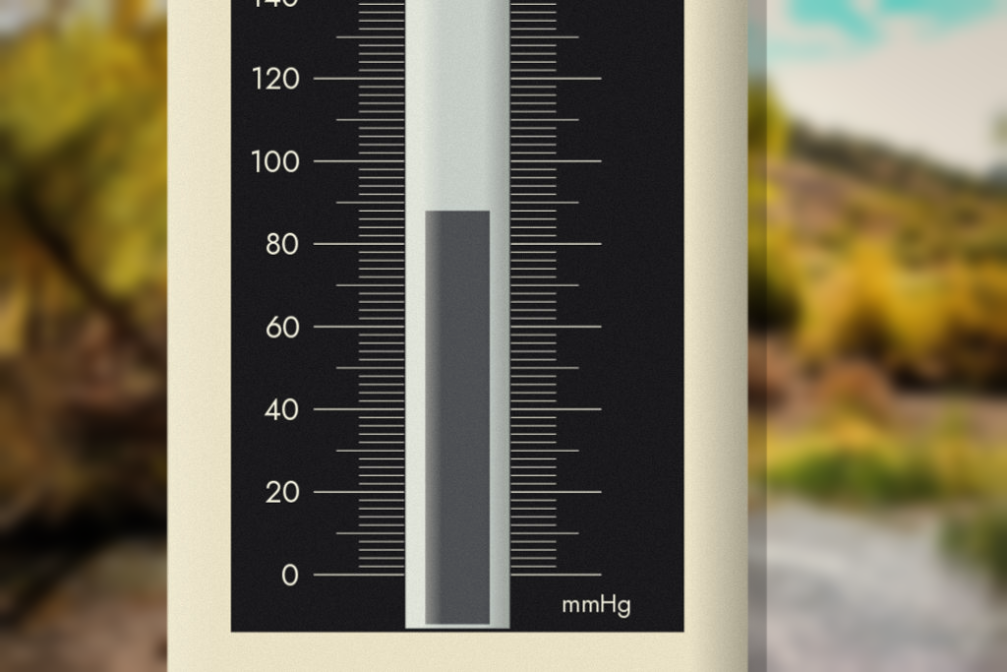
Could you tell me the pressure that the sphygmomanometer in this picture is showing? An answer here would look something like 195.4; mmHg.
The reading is 88; mmHg
